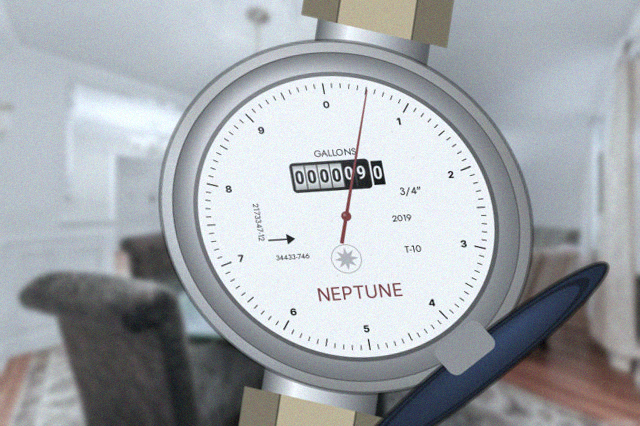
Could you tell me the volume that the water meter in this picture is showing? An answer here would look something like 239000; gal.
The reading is 90.5; gal
